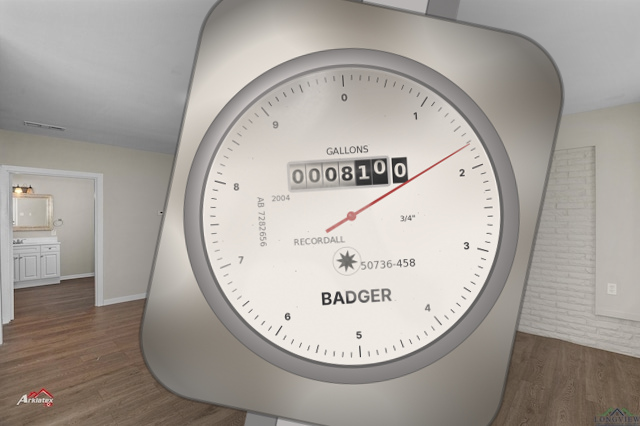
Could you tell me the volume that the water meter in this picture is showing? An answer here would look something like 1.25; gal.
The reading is 8101.7; gal
